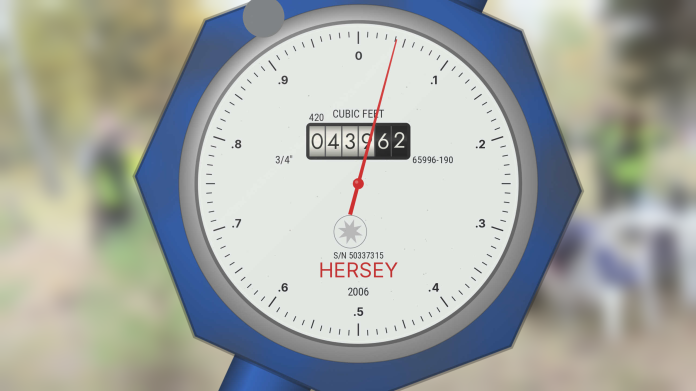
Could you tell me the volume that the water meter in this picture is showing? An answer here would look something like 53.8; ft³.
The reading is 43962.04; ft³
